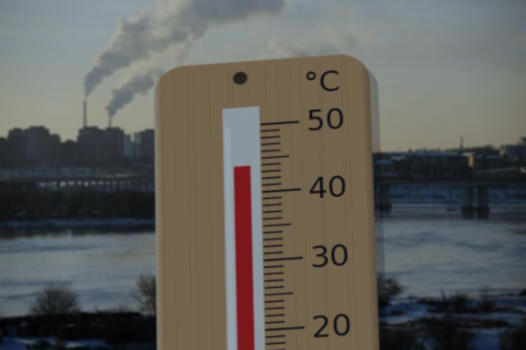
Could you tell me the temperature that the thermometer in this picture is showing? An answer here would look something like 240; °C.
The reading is 44; °C
